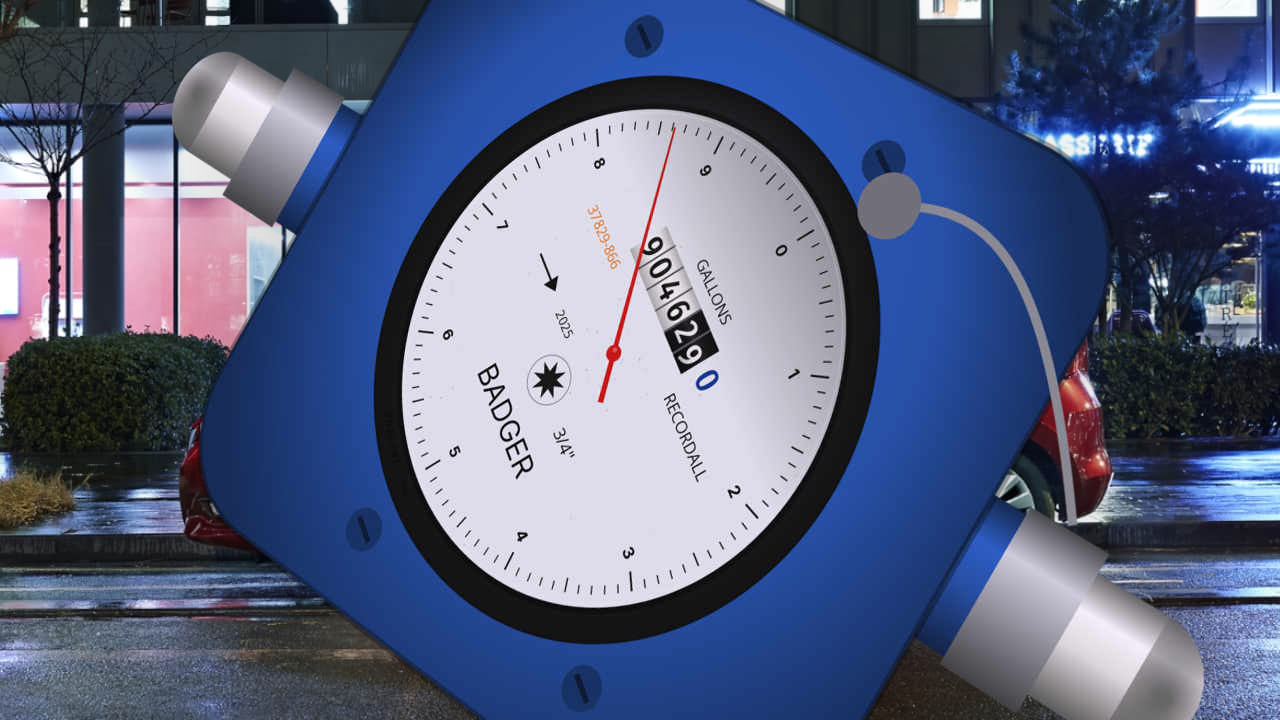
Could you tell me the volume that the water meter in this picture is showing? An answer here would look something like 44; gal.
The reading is 9046288.6; gal
